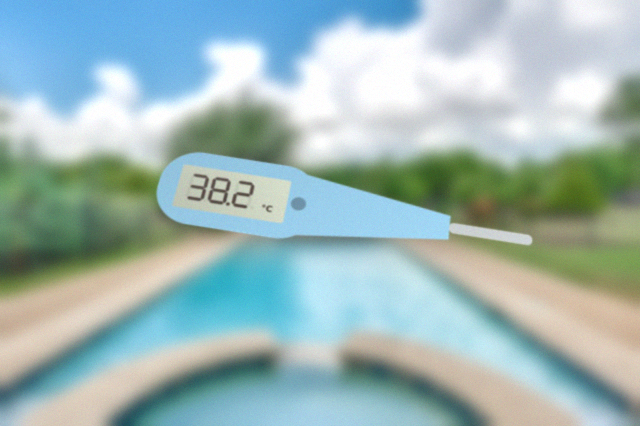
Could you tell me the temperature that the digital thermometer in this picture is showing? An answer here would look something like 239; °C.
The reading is 38.2; °C
